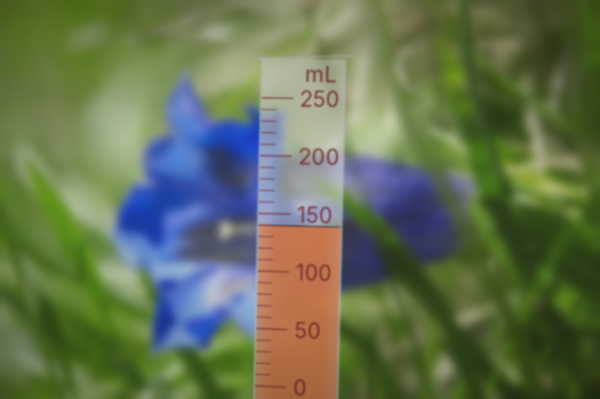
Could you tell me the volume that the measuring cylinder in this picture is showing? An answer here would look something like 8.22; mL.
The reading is 140; mL
